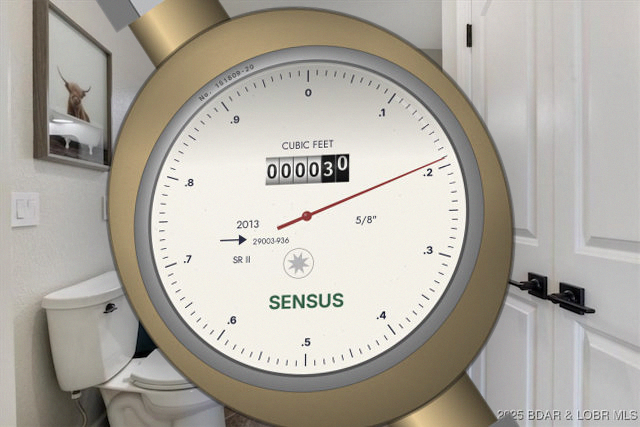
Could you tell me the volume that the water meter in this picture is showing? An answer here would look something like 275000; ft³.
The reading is 30.19; ft³
